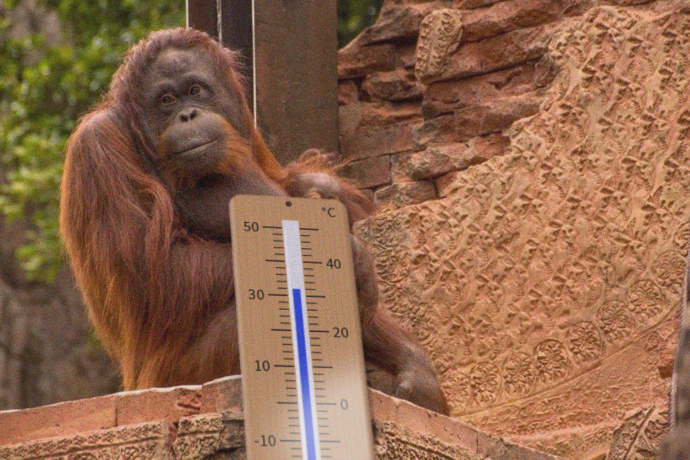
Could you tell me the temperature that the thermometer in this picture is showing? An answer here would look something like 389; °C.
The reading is 32; °C
